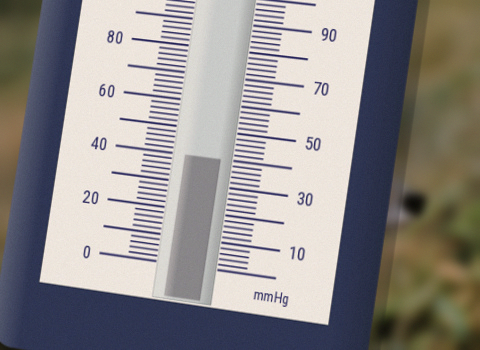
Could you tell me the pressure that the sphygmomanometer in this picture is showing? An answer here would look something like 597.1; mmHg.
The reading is 40; mmHg
